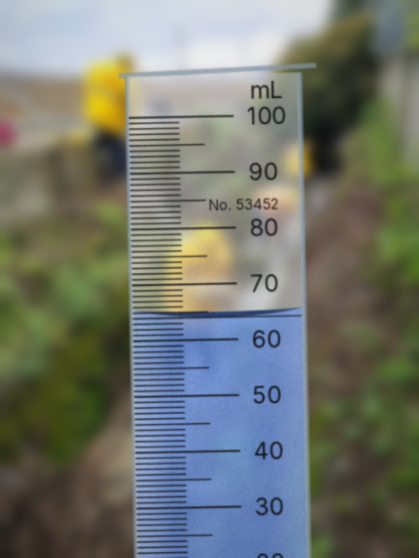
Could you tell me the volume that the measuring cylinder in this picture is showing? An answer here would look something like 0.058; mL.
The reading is 64; mL
